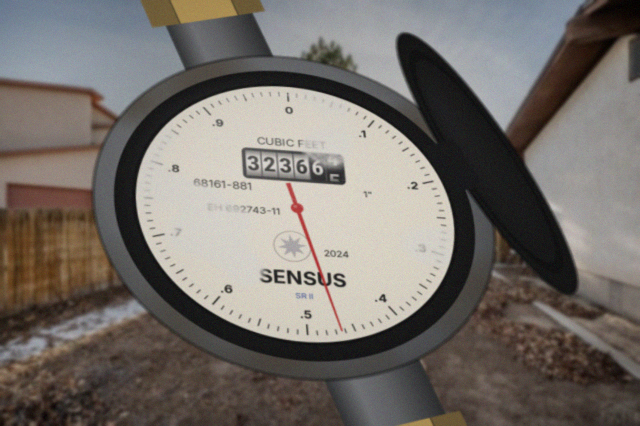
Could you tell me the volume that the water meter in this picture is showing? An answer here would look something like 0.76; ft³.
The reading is 323664.46; ft³
